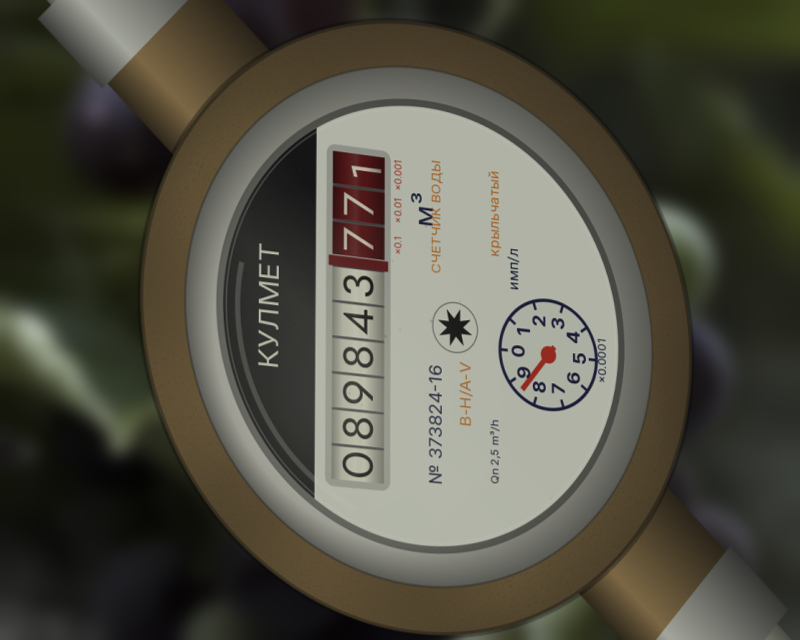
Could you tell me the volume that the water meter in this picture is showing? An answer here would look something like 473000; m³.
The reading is 89843.7708; m³
